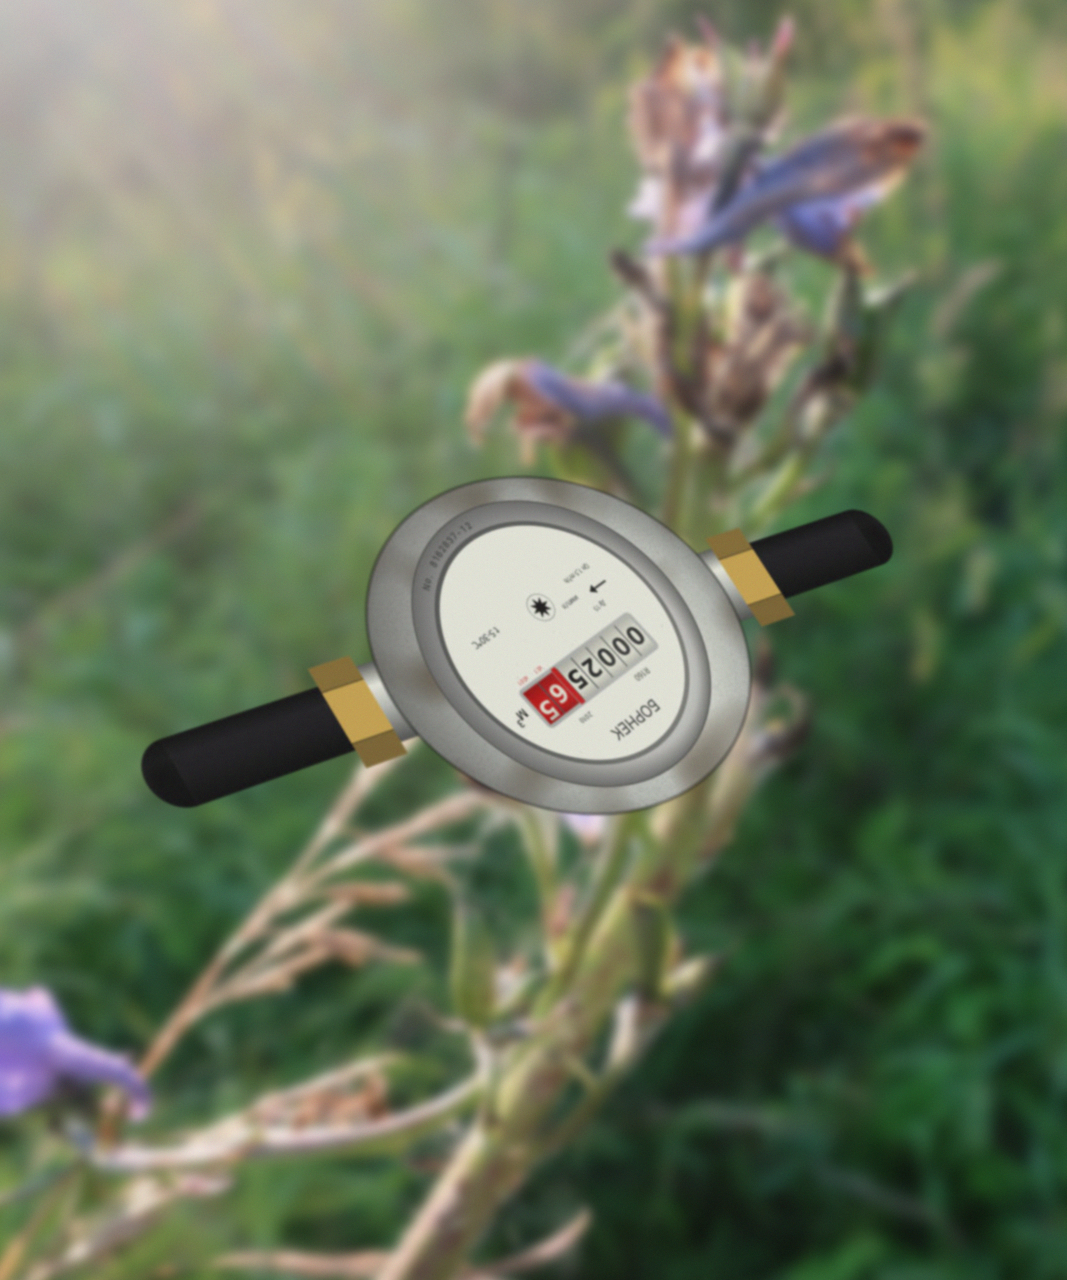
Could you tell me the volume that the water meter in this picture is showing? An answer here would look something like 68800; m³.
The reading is 25.65; m³
